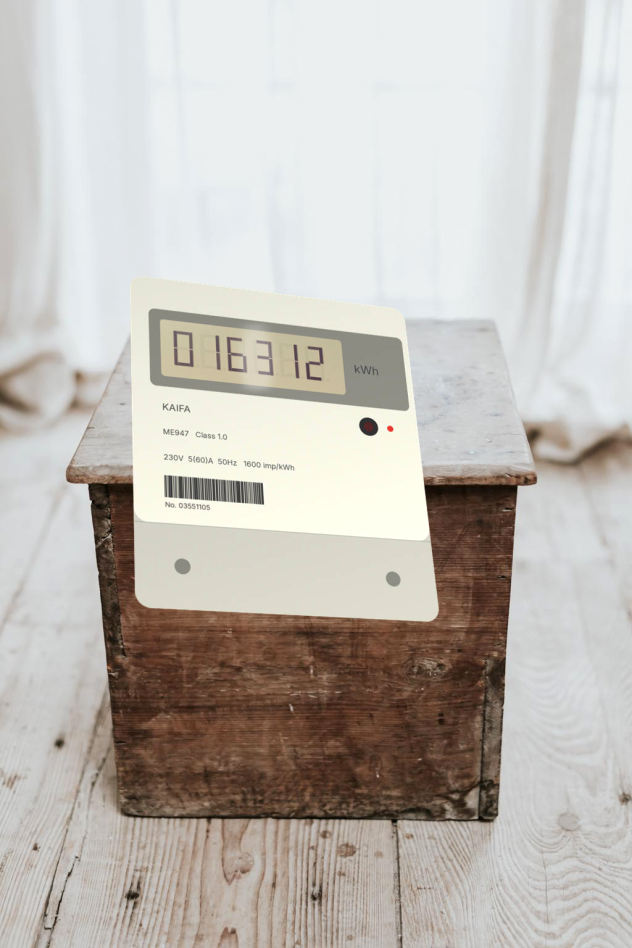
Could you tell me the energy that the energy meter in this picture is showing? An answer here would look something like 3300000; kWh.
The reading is 16312; kWh
